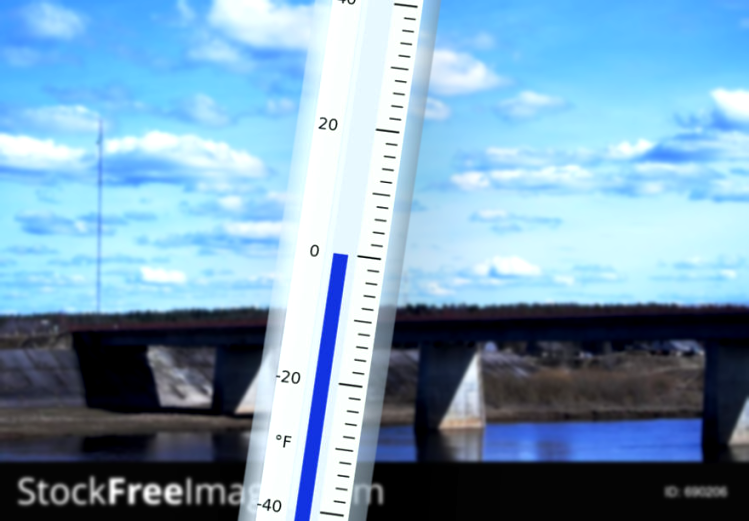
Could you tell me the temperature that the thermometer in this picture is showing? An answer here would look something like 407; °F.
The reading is 0; °F
